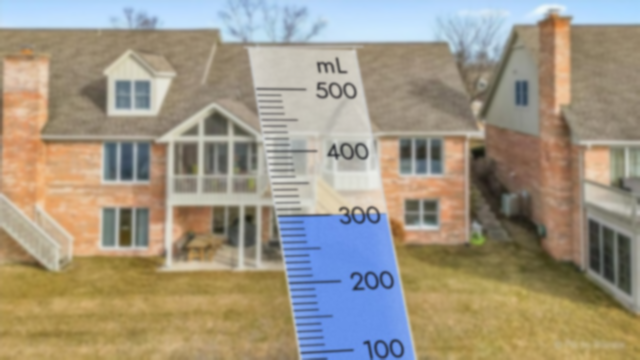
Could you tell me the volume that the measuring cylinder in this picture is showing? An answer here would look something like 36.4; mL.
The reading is 300; mL
